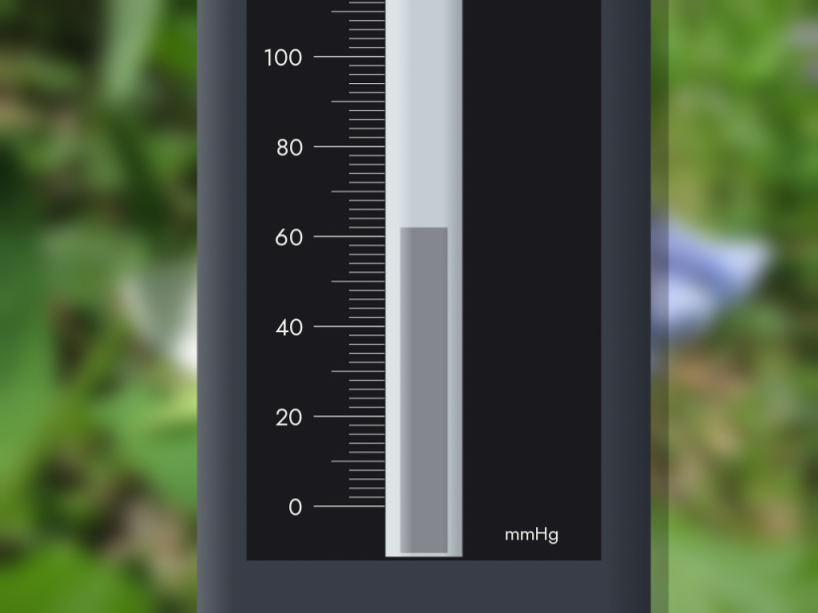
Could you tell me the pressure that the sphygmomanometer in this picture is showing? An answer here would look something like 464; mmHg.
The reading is 62; mmHg
